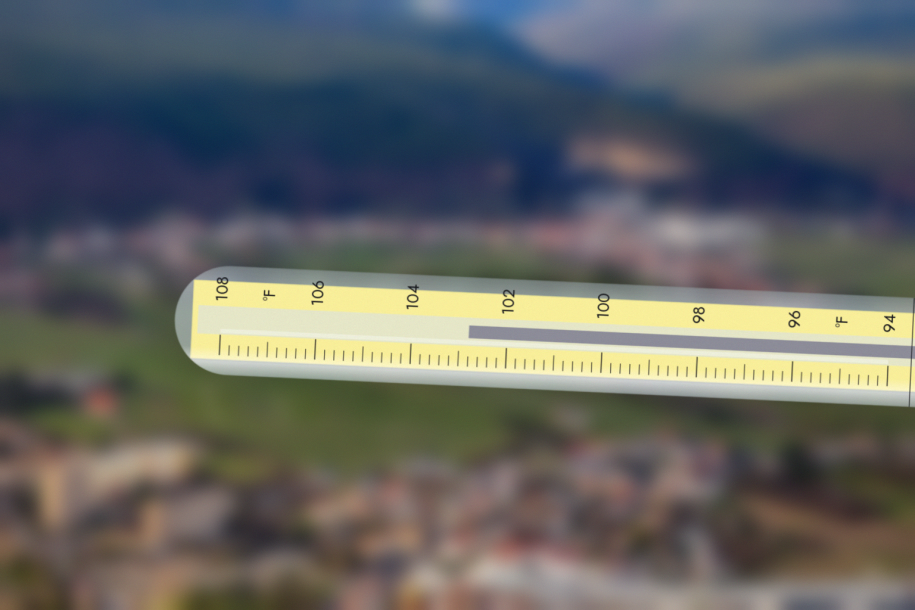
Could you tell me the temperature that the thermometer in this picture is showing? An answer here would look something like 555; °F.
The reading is 102.8; °F
